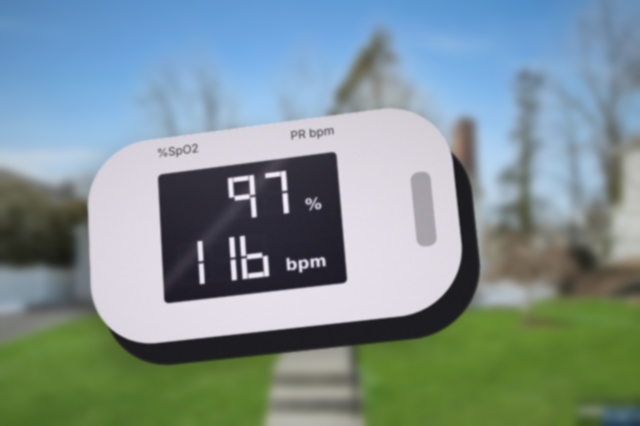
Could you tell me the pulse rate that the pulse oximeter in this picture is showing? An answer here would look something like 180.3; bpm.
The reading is 116; bpm
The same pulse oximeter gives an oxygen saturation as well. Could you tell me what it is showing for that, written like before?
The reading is 97; %
